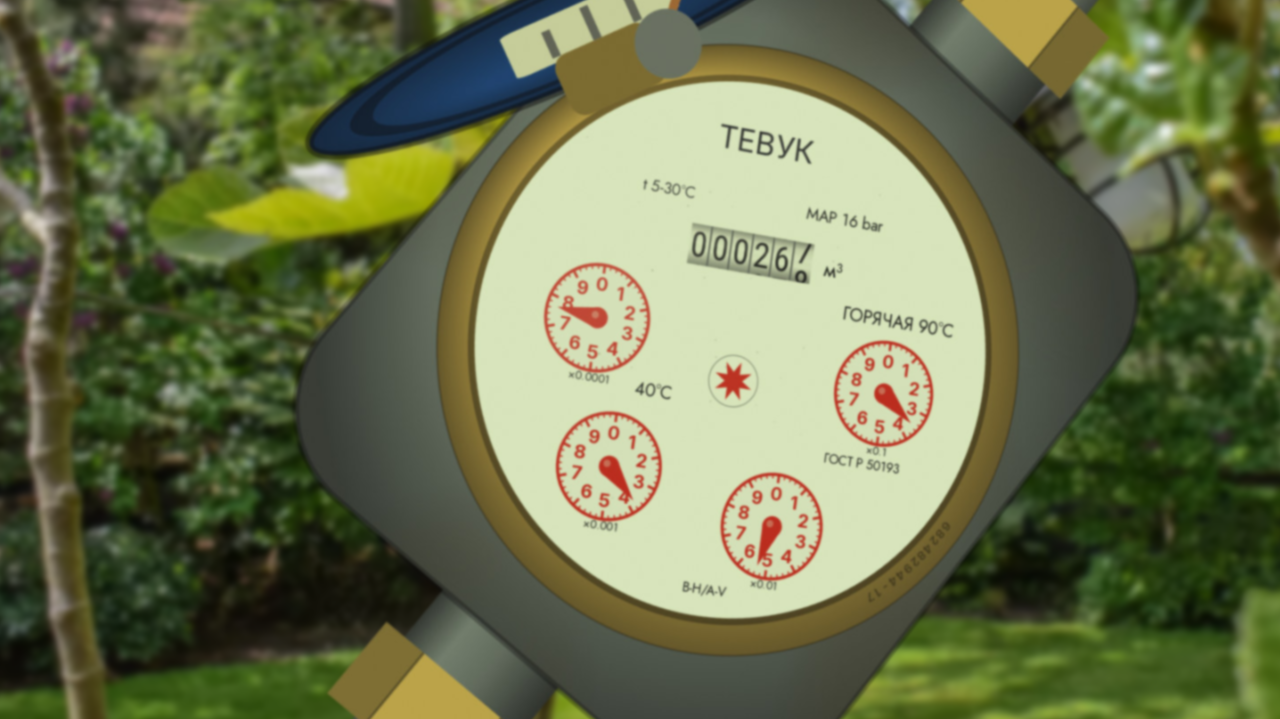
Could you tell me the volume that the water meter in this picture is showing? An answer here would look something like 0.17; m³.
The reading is 267.3537; m³
